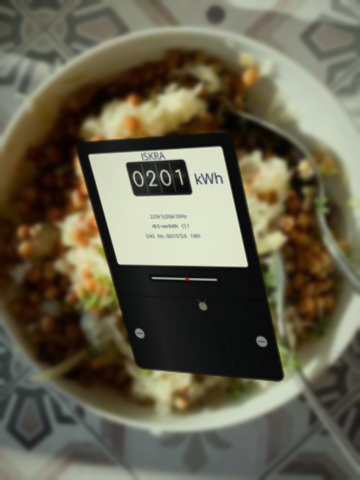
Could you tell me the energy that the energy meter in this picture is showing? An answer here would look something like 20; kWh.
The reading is 201; kWh
